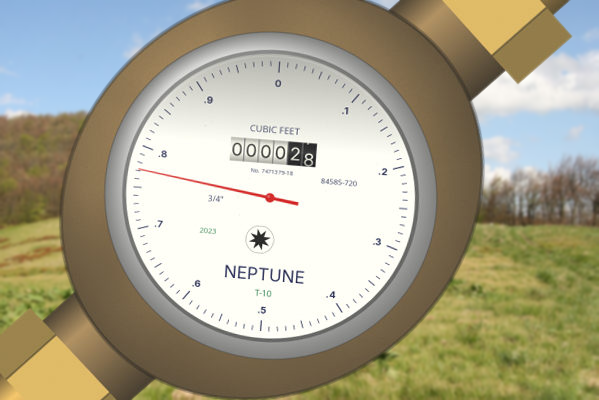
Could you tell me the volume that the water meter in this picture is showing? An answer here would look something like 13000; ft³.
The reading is 27.77; ft³
